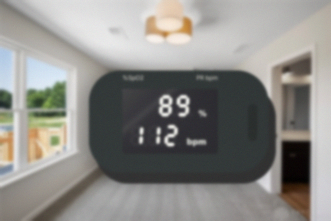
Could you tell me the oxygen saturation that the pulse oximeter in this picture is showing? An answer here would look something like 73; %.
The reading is 89; %
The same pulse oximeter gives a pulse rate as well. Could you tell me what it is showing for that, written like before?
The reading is 112; bpm
